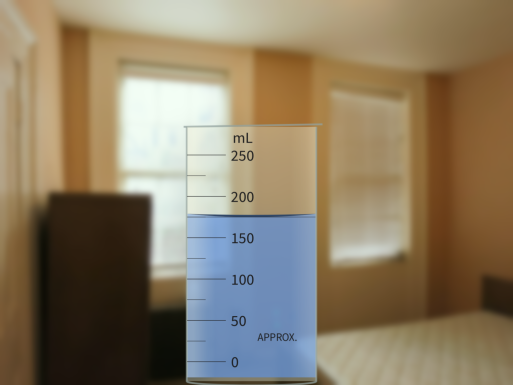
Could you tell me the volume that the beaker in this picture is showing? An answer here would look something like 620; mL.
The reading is 175; mL
